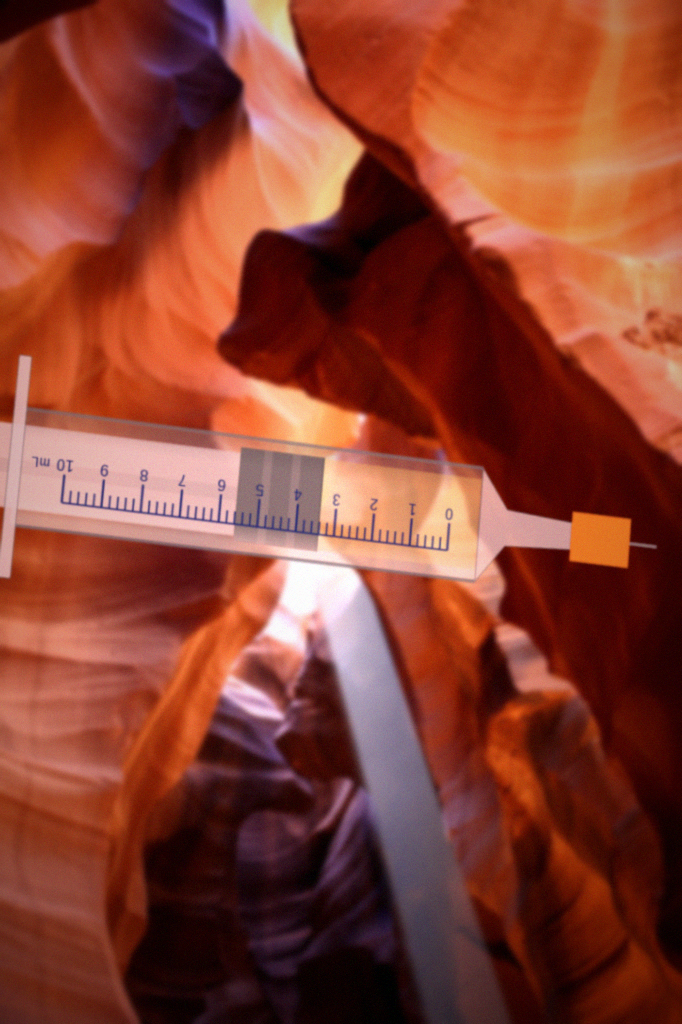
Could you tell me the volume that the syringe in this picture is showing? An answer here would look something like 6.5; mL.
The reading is 3.4; mL
